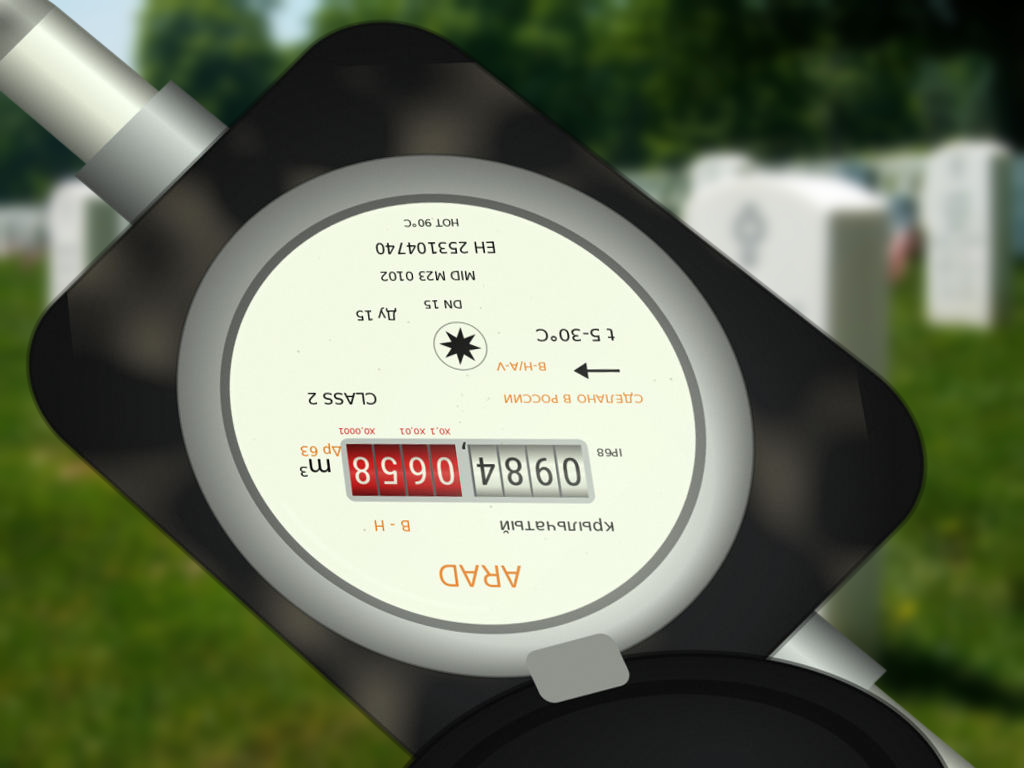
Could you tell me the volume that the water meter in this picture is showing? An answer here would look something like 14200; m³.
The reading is 984.0658; m³
